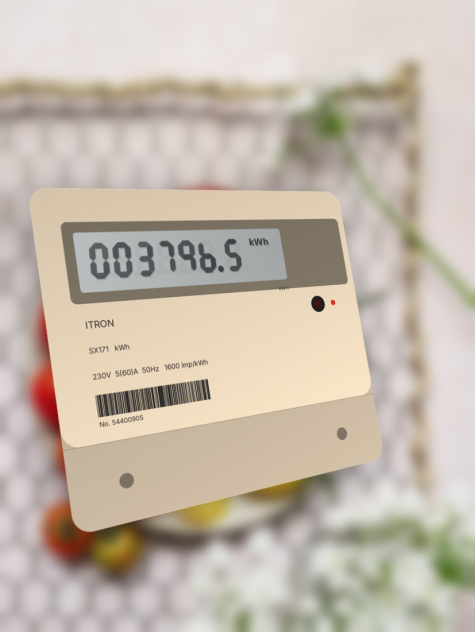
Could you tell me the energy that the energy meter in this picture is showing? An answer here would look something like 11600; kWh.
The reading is 3796.5; kWh
